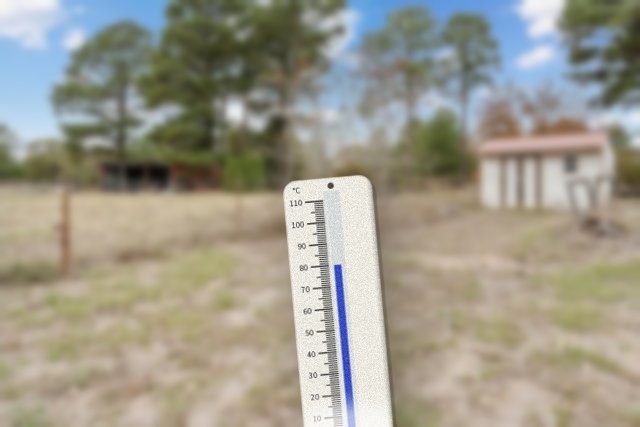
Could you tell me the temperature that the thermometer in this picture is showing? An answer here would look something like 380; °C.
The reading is 80; °C
